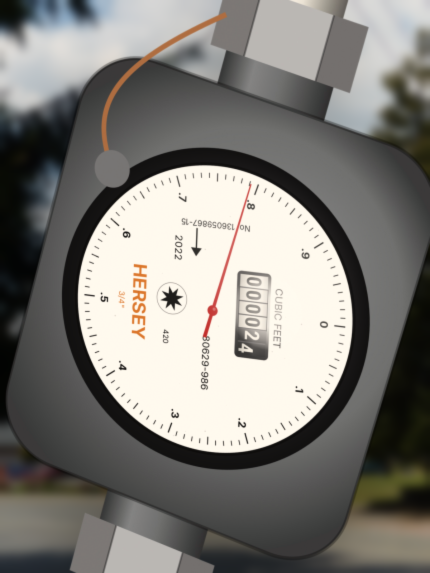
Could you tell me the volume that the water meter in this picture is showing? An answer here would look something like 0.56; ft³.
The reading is 23.79; ft³
